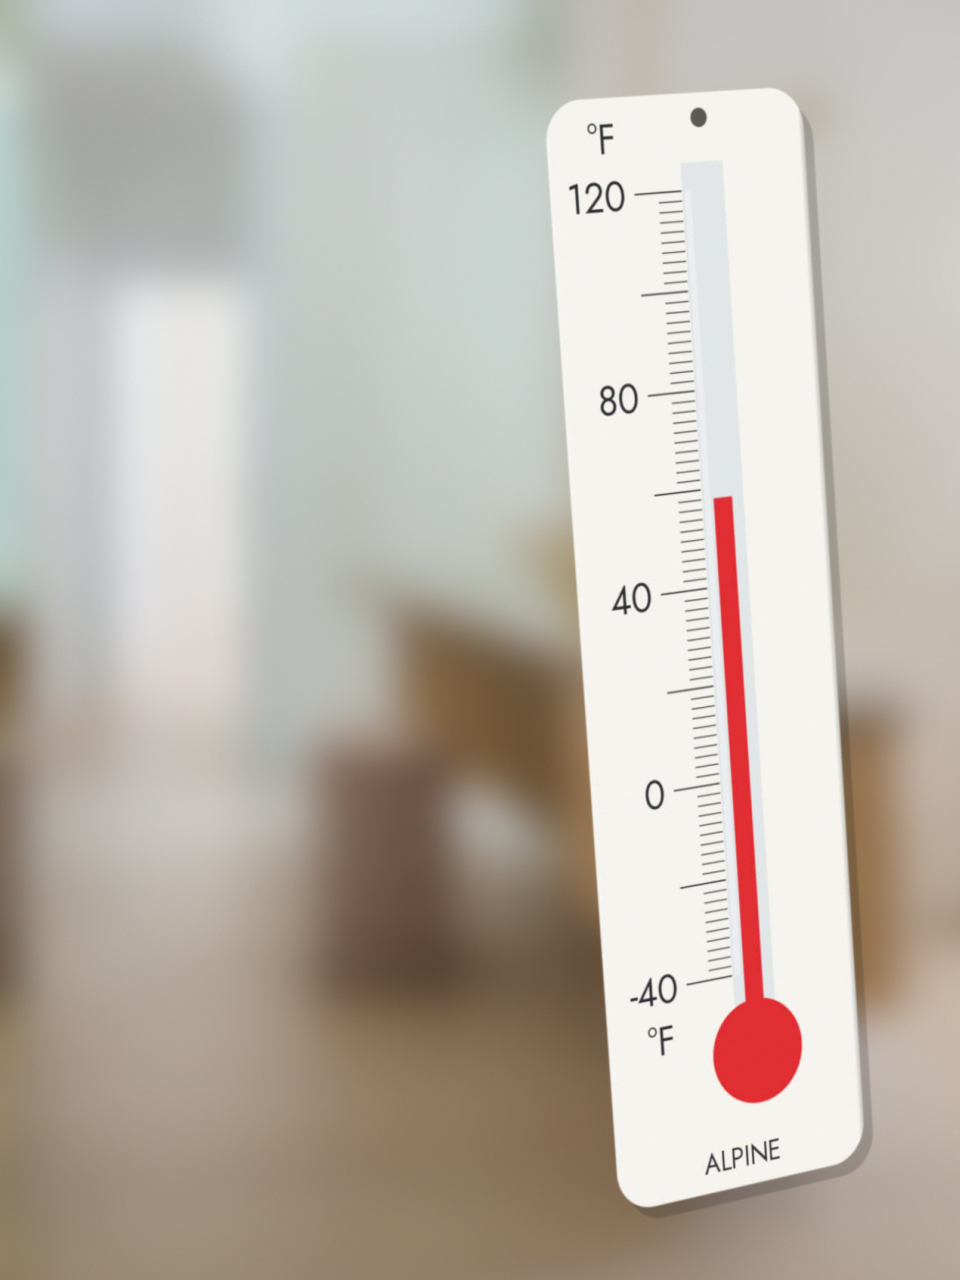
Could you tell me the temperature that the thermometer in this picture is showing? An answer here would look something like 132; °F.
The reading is 58; °F
